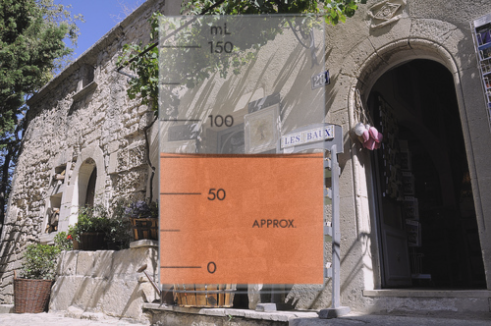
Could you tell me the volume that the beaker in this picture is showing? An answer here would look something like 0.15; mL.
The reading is 75; mL
